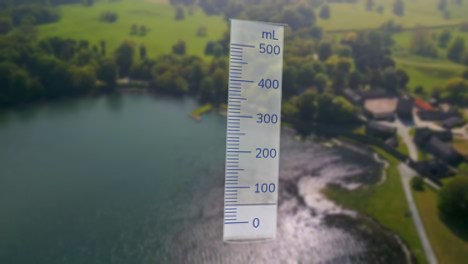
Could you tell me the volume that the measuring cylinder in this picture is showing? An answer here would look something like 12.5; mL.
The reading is 50; mL
